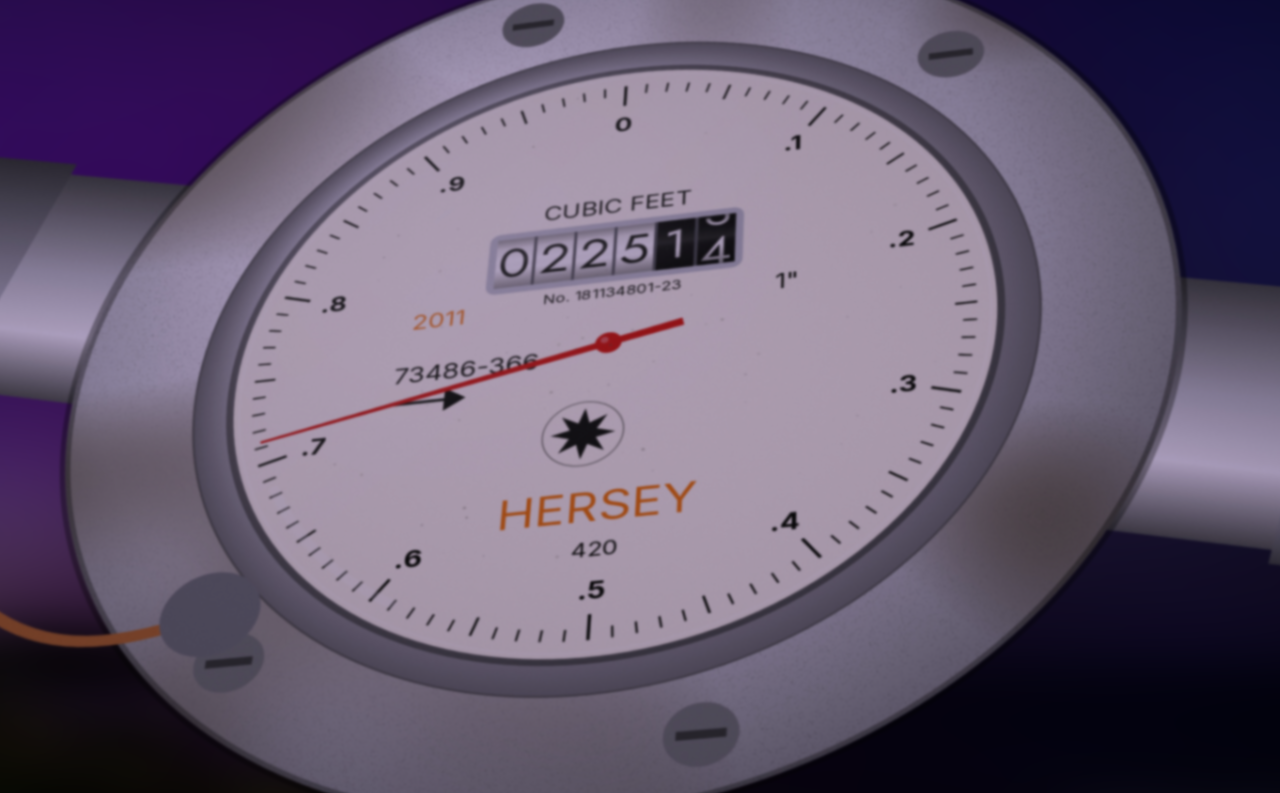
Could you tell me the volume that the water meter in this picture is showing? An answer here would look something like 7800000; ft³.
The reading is 22513.71; ft³
